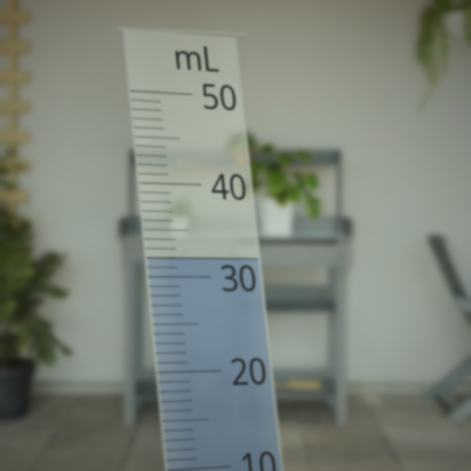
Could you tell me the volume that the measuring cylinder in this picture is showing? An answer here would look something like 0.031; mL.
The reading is 32; mL
